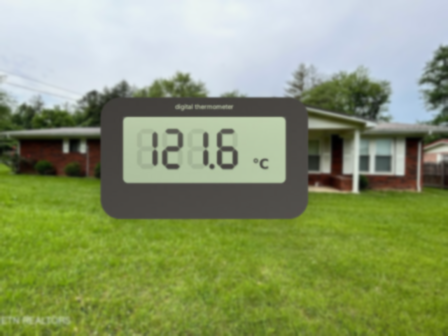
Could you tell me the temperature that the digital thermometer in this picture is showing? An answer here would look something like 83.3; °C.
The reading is 121.6; °C
